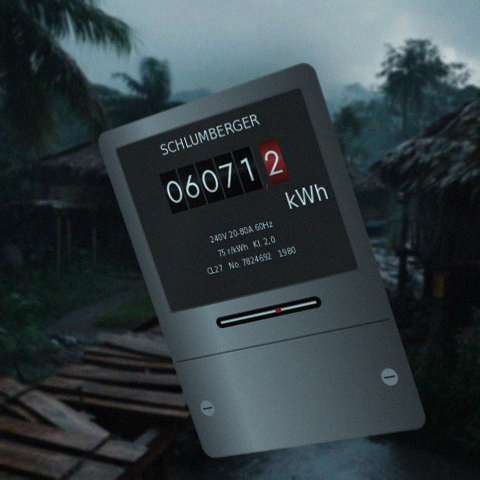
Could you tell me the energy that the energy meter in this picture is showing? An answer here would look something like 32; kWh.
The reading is 6071.2; kWh
